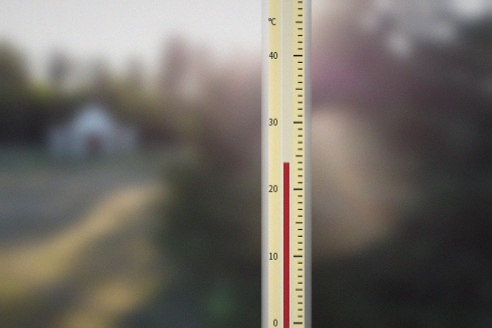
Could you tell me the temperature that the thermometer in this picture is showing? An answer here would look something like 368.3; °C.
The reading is 24; °C
